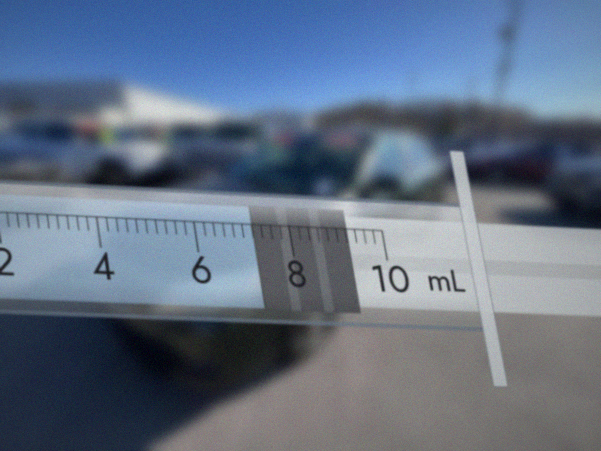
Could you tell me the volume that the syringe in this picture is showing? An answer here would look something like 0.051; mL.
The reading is 7.2; mL
